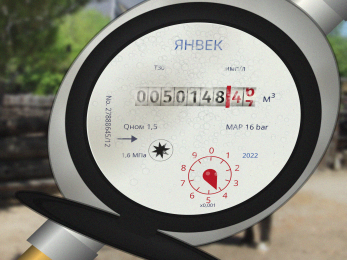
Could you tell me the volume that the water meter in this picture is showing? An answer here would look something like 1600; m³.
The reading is 50148.464; m³
